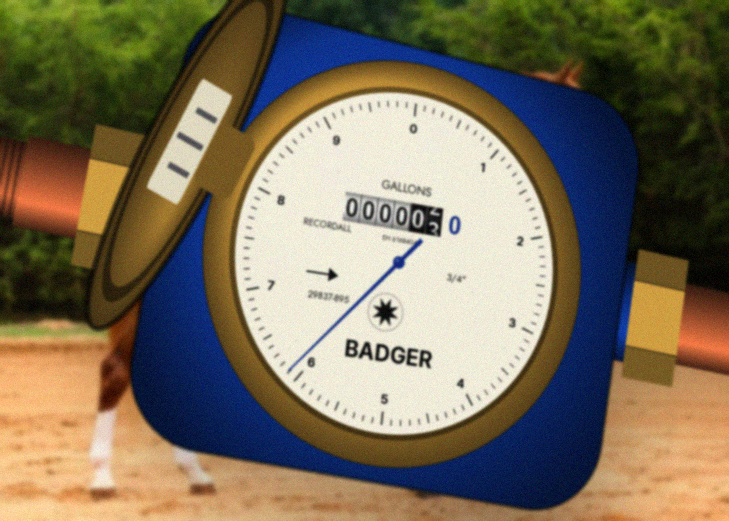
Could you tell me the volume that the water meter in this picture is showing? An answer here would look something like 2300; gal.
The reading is 26.1; gal
